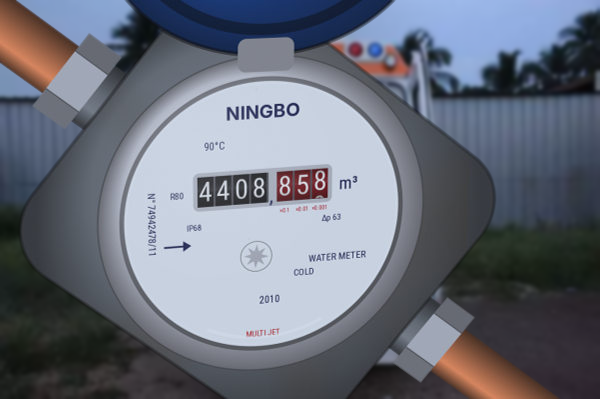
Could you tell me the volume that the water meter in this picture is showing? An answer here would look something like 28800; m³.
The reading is 4408.858; m³
